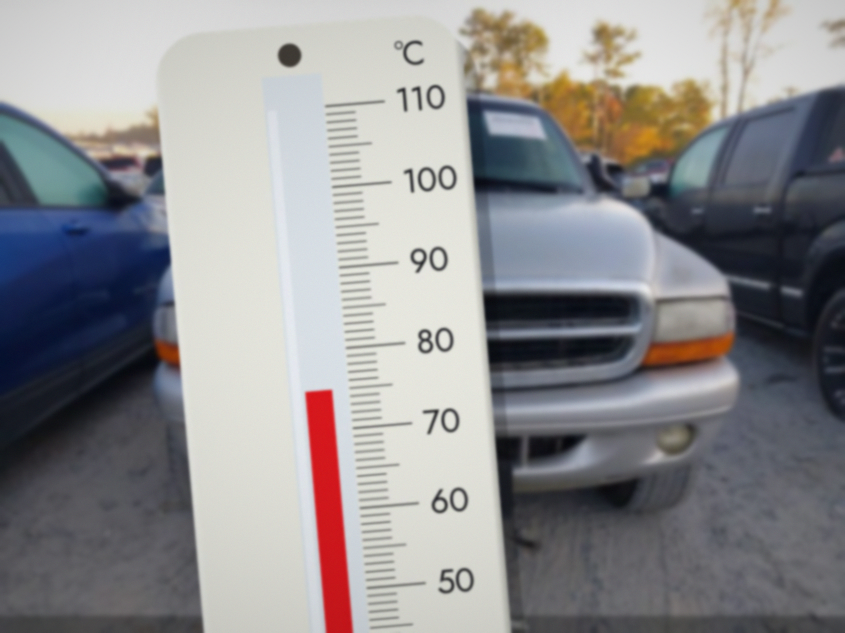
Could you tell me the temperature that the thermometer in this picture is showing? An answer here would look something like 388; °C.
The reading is 75; °C
